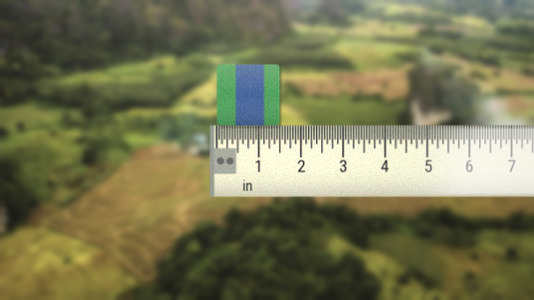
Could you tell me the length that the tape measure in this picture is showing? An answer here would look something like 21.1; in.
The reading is 1.5; in
